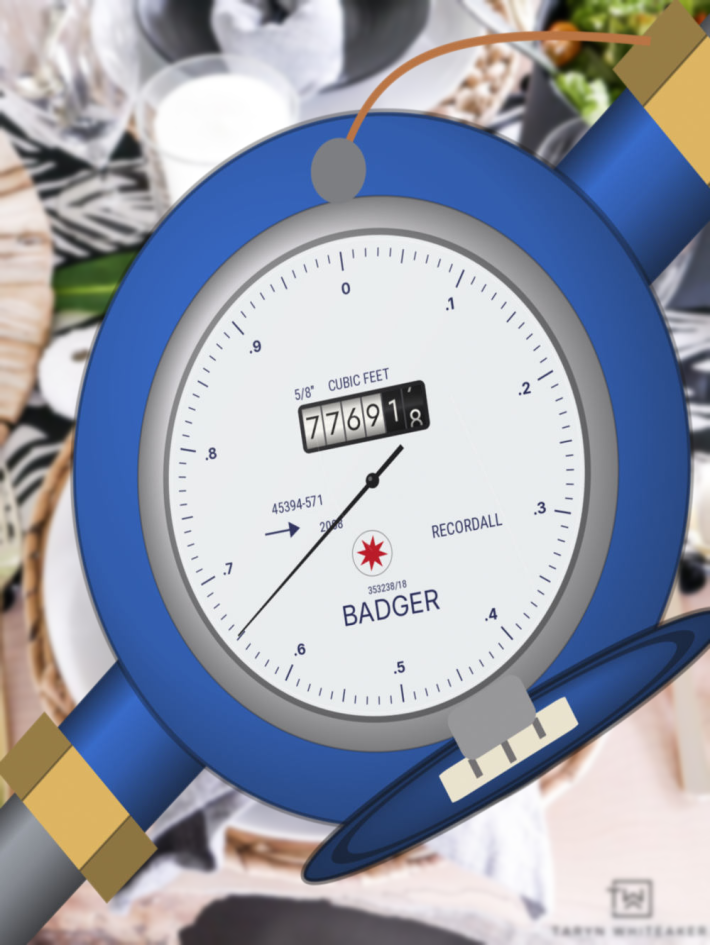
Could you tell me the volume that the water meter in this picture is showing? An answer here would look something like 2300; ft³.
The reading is 776917.65; ft³
